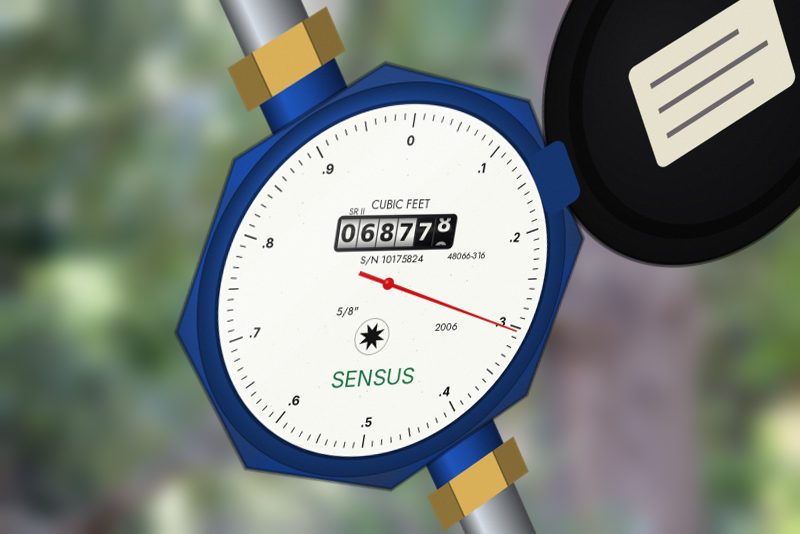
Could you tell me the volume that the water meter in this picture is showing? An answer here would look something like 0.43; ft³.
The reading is 68778.30; ft³
